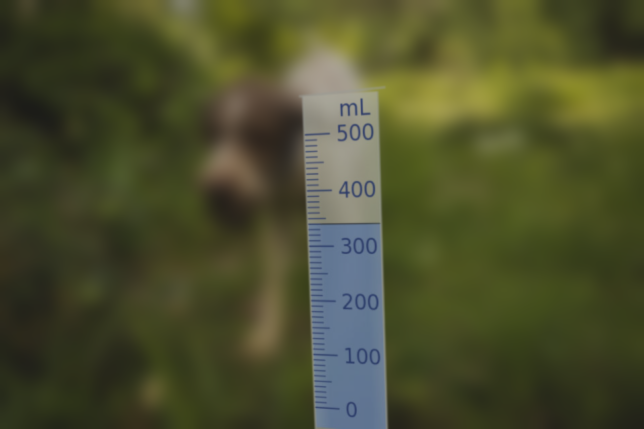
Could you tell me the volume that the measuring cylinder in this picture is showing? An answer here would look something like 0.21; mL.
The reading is 340; mL
